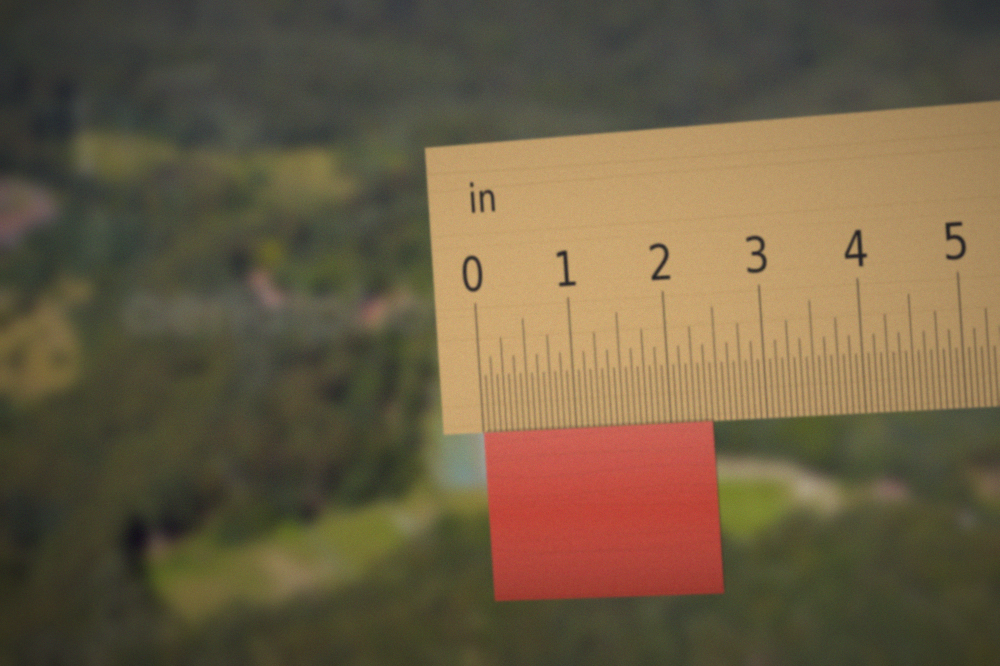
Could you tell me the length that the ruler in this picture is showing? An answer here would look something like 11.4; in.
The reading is 2.4375; in
